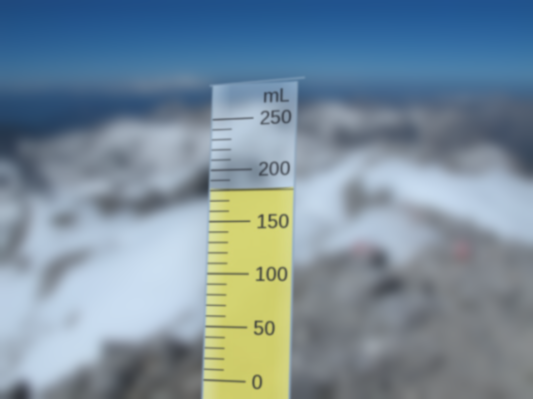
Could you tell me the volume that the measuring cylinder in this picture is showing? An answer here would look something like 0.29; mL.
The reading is 180; mL
